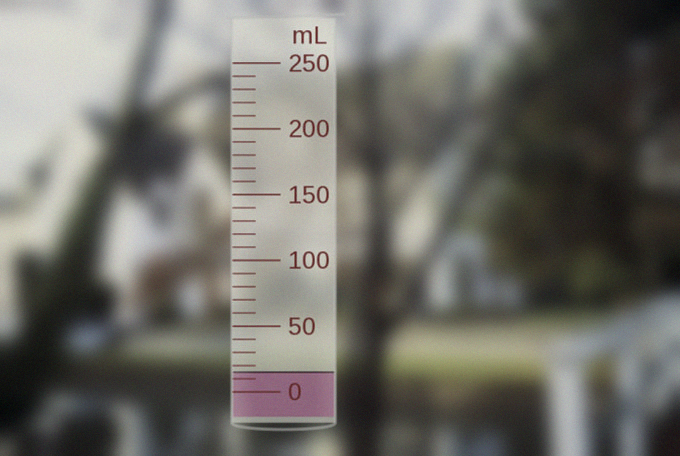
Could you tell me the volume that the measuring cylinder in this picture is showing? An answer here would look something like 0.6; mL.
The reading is 15; mL
